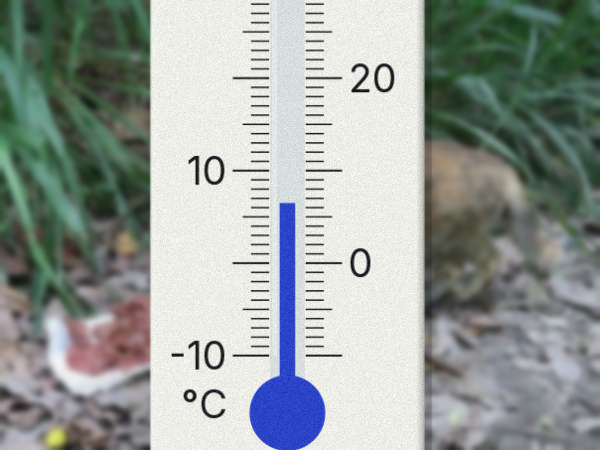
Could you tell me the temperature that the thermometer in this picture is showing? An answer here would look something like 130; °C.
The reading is 6.5; °C
